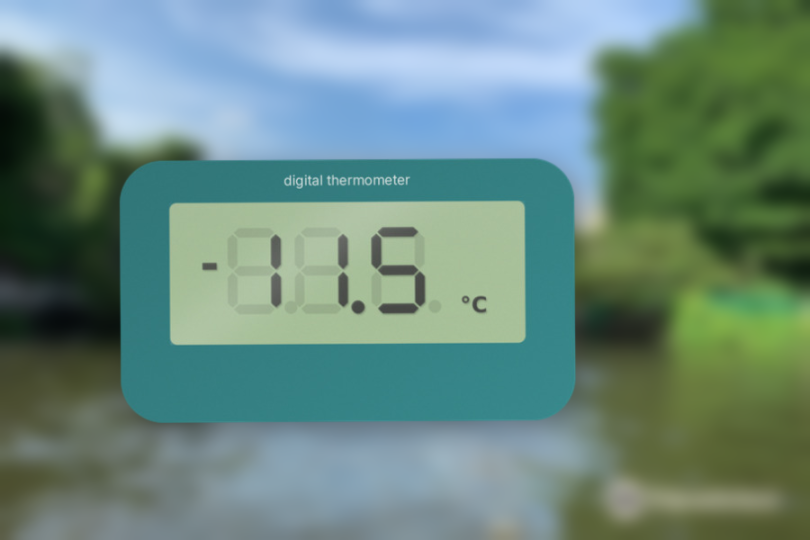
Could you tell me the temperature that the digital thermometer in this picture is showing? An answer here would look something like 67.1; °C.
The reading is -11.5; °C
